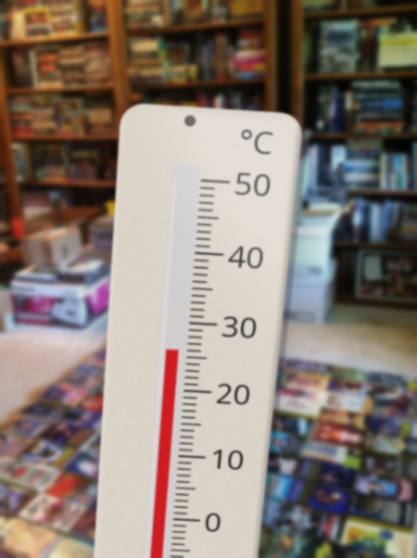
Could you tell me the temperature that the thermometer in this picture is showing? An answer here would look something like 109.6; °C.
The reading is 26; °C
